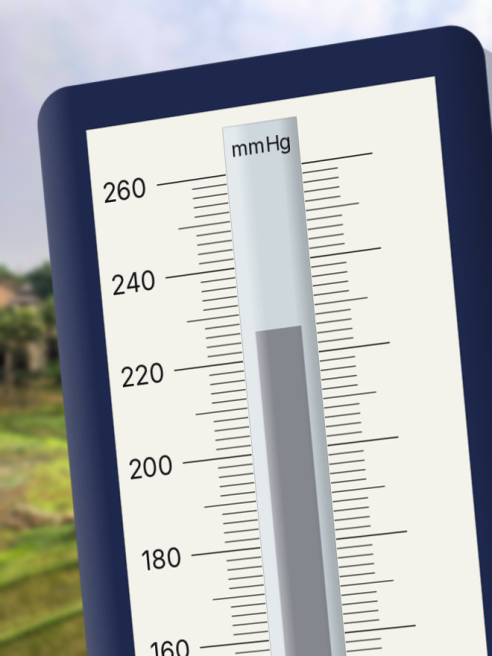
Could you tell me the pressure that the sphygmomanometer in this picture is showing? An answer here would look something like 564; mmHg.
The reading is 226; mmHg
